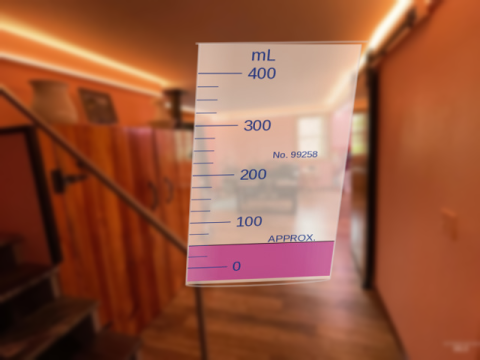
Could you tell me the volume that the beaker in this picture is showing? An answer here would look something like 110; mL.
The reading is 50; mL
